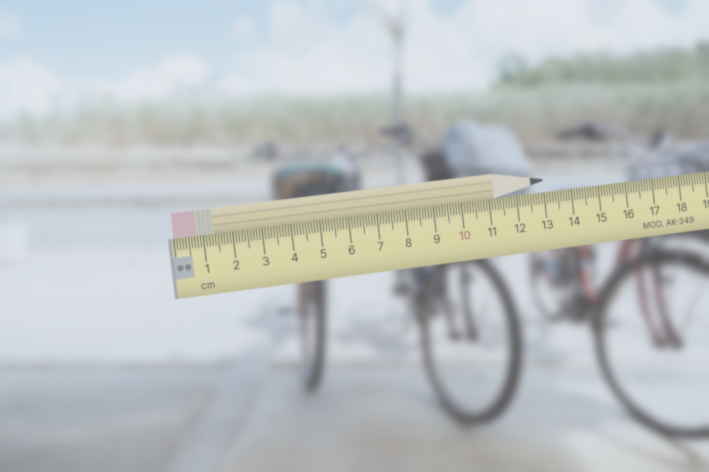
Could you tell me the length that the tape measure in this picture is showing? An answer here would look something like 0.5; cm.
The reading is 13; cm
